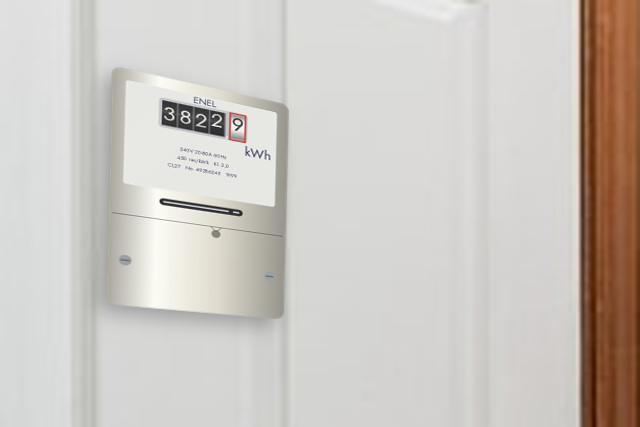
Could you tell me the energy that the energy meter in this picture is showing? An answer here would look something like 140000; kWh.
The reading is 3822.9; kWh
